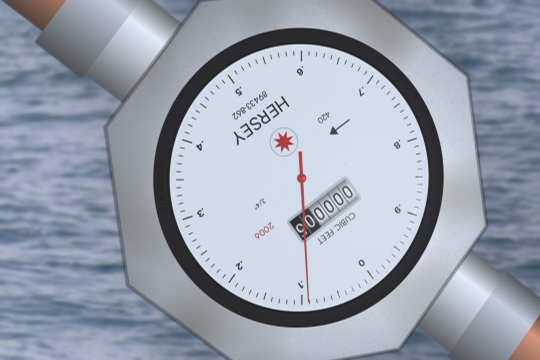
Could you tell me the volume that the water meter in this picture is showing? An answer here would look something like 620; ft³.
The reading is 5.09; ft³
